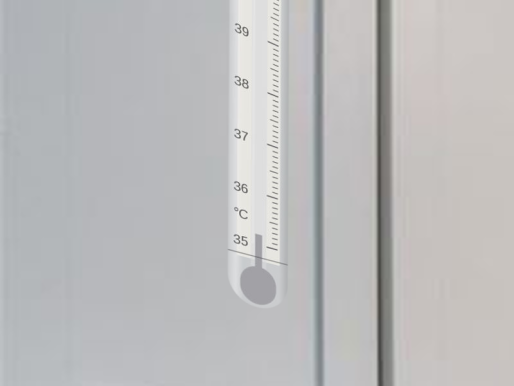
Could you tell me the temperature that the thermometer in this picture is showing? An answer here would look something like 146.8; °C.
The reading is 35.2; °C
